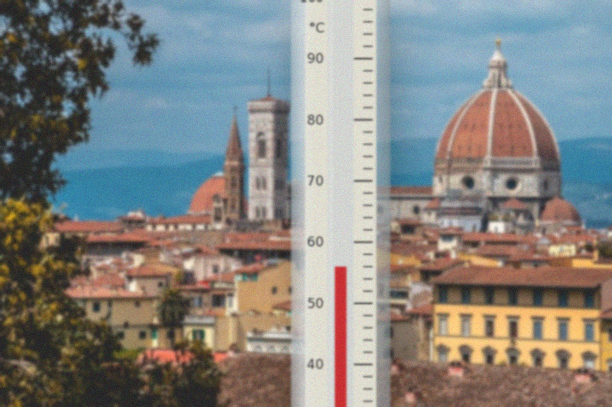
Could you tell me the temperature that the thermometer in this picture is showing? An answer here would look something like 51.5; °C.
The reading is 56; °C
